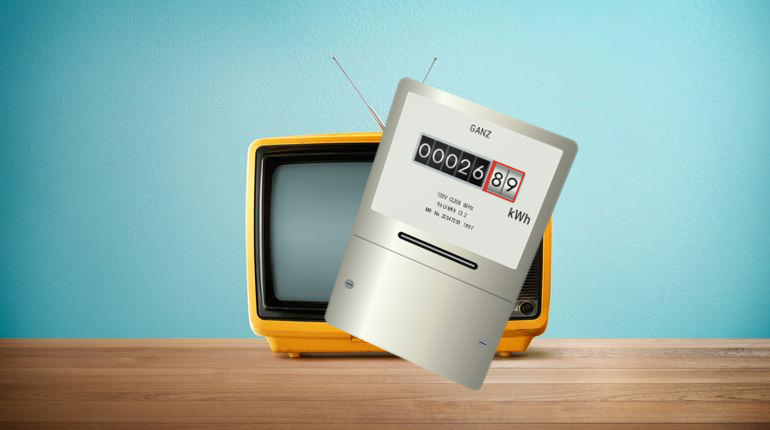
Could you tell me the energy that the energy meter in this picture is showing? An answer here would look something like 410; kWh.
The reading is 26.89; kWh
